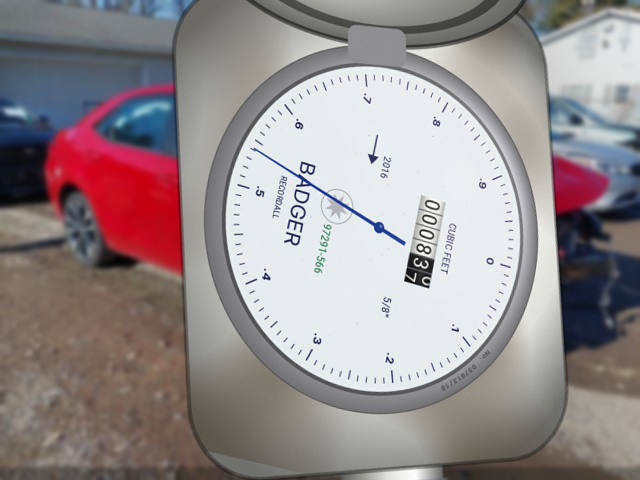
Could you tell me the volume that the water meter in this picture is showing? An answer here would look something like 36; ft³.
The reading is 836.54; ft³
